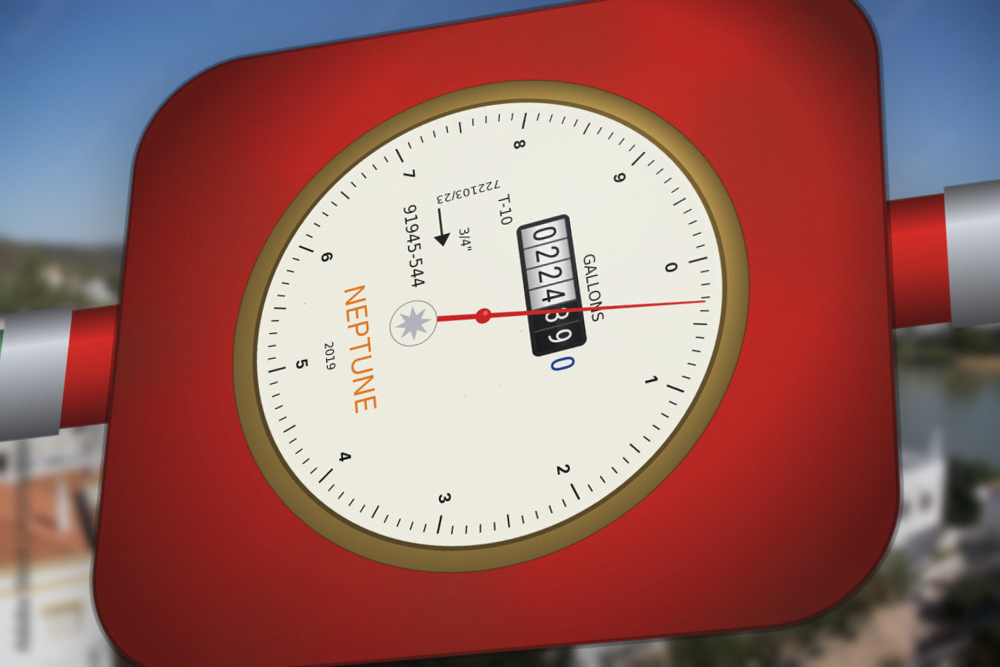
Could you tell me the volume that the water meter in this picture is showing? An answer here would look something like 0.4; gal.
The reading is 224390.3; gal
